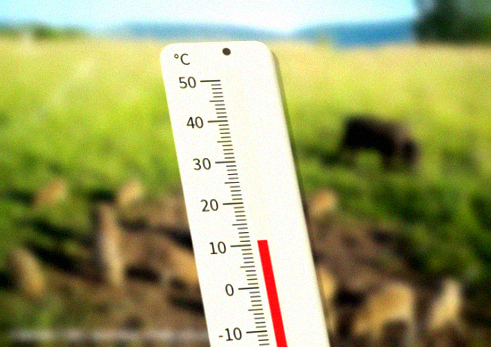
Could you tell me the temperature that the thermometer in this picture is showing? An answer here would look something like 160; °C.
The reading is 11; °C
